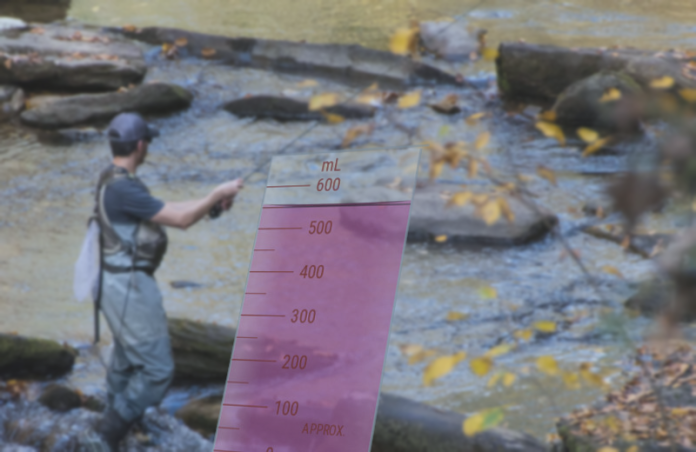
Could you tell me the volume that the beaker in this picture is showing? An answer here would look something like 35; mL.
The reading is 550; mL
